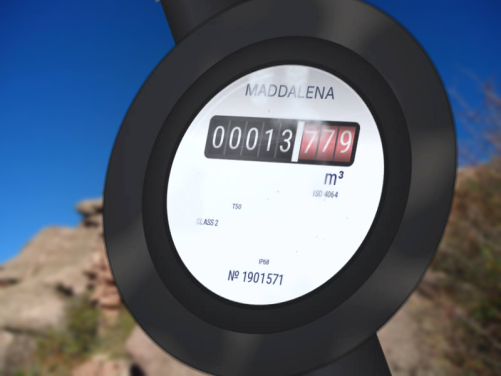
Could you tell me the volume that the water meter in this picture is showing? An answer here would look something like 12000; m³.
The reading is 13.779; m³
